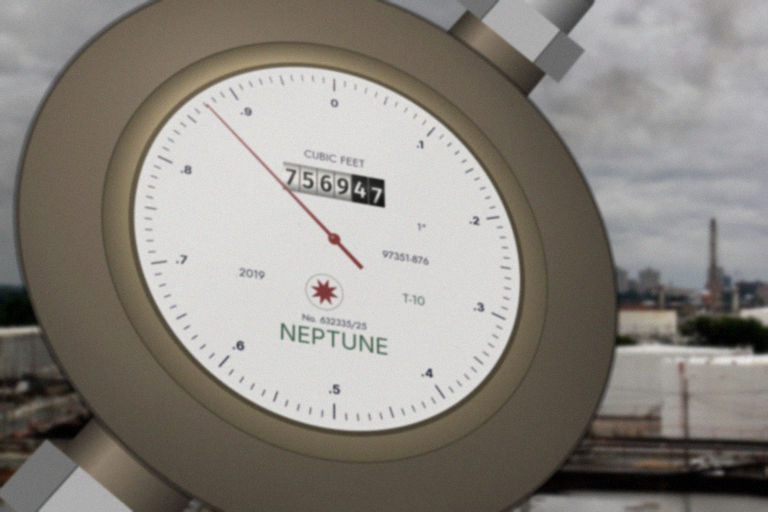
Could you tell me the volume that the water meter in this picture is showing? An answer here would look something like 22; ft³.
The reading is 756946.87; ft³
